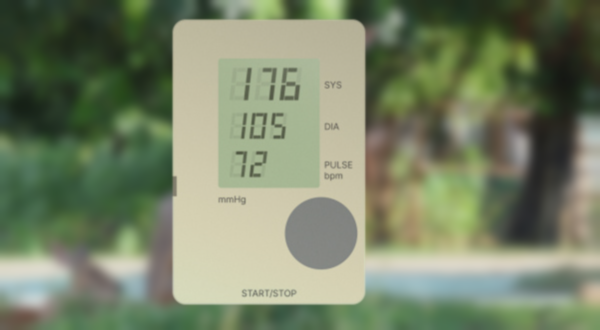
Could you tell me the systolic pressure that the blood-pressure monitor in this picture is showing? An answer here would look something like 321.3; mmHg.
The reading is 176; mmHg
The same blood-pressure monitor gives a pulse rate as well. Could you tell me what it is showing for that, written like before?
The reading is 72; bpm
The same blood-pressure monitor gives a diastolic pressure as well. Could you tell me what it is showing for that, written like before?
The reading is 105; mmHg
